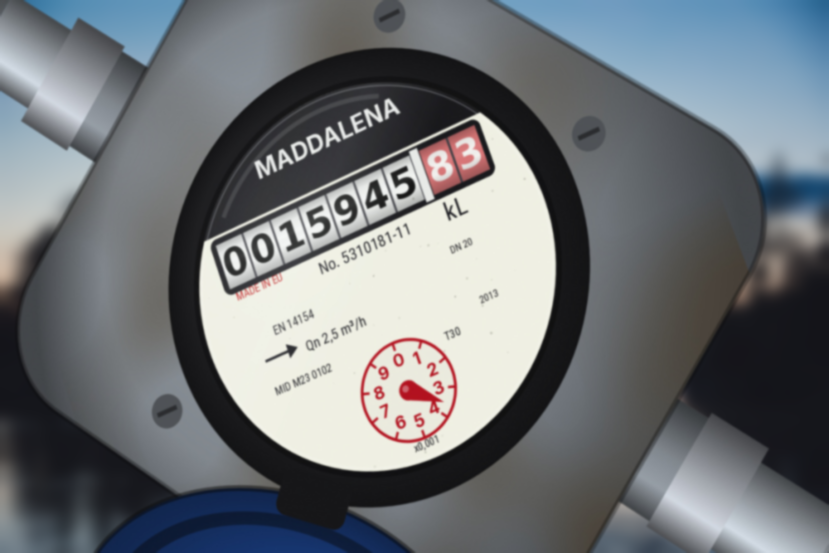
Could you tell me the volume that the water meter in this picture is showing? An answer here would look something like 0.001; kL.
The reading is 15945.833; kL
